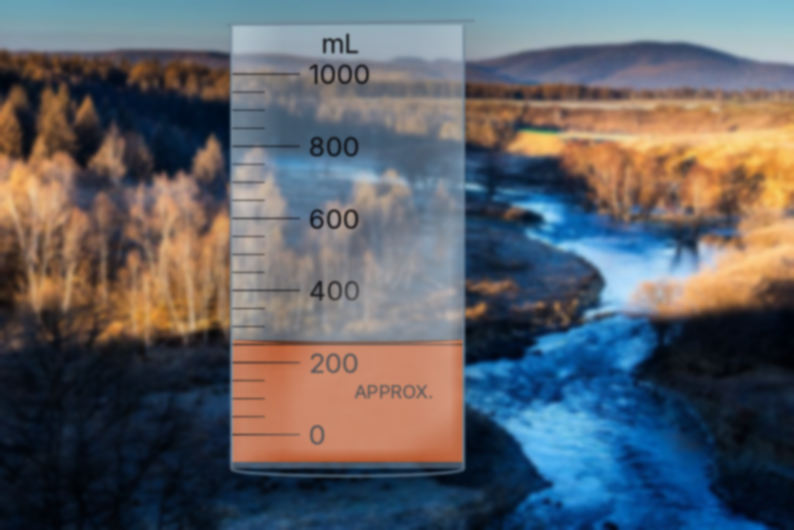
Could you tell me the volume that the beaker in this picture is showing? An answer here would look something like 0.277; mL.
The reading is 250; mL
